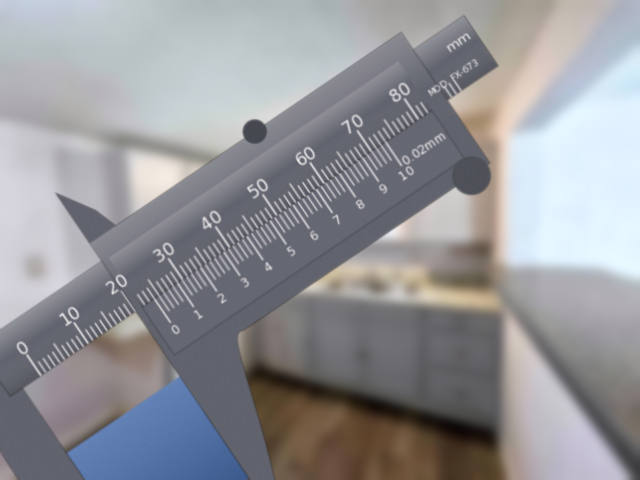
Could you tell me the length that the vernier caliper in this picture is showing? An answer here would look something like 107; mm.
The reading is 24.0; mm
